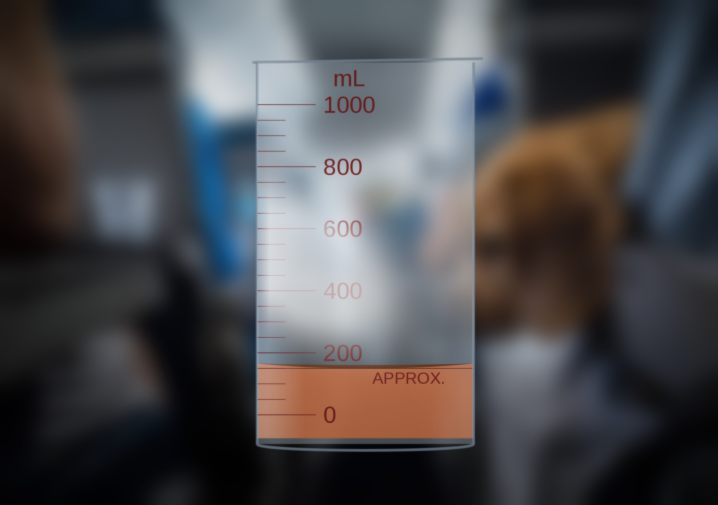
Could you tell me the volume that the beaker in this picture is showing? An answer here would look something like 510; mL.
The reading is 150; mL
